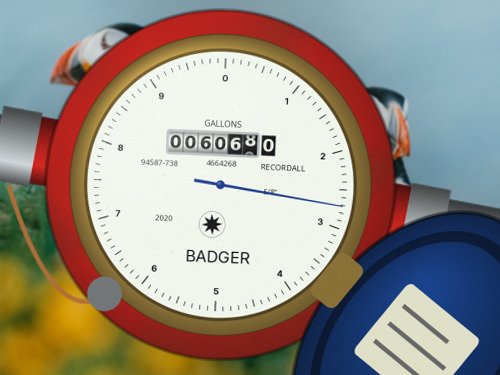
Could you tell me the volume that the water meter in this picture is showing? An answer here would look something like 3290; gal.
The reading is 60682.7; gal
